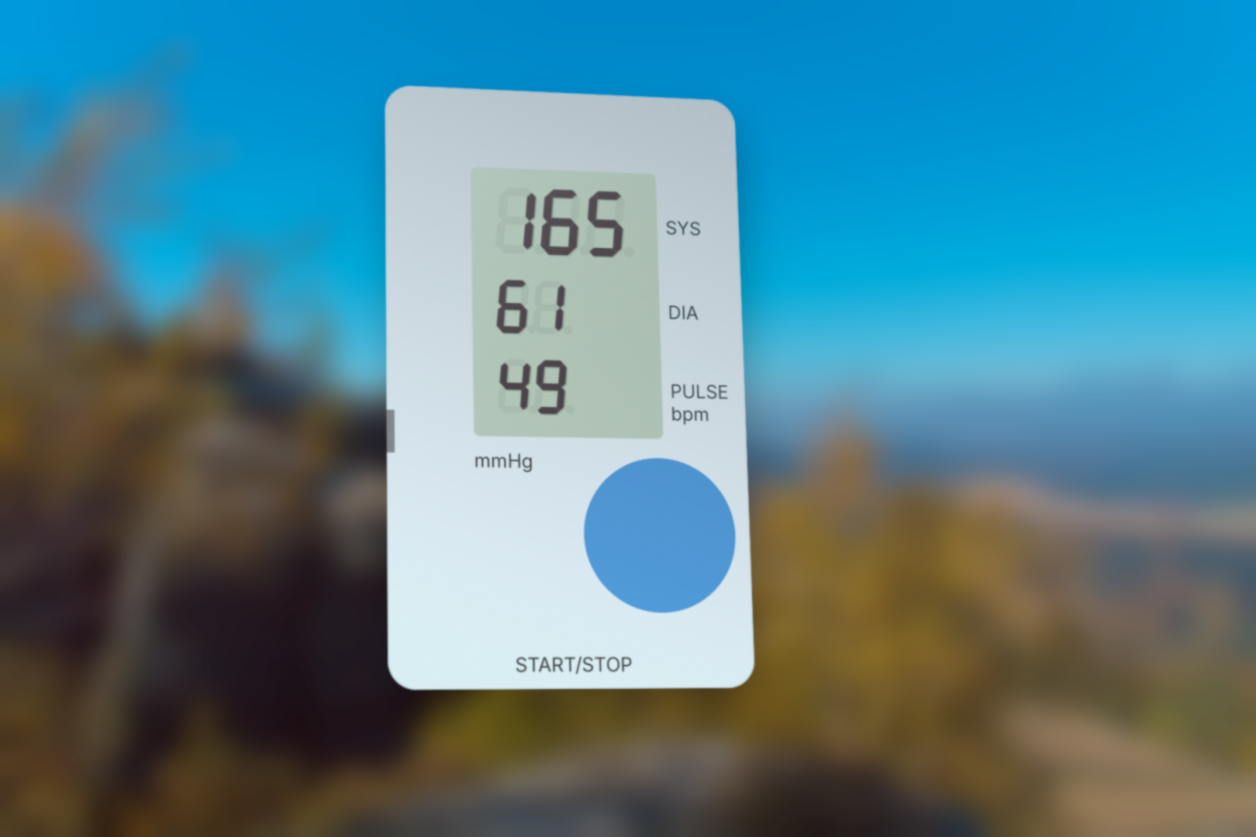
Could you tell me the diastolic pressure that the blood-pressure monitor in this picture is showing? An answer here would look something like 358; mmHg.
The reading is 61; mmHg
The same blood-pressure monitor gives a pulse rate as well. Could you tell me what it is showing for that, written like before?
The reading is 49; bpm
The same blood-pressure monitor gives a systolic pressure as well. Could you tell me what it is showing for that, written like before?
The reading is 165; mmHg
